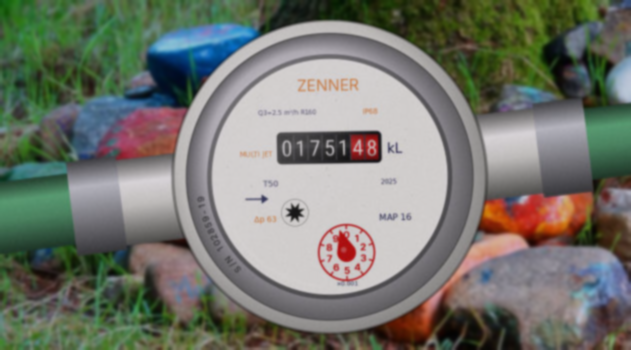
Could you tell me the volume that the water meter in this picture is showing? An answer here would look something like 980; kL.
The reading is 1751.479; kL
